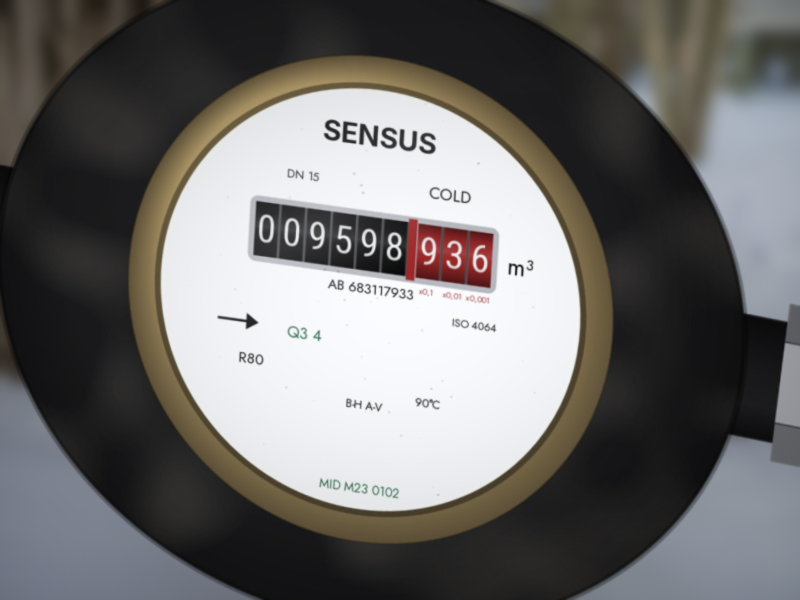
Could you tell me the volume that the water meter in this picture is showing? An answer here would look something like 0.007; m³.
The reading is 9598.936; m³
